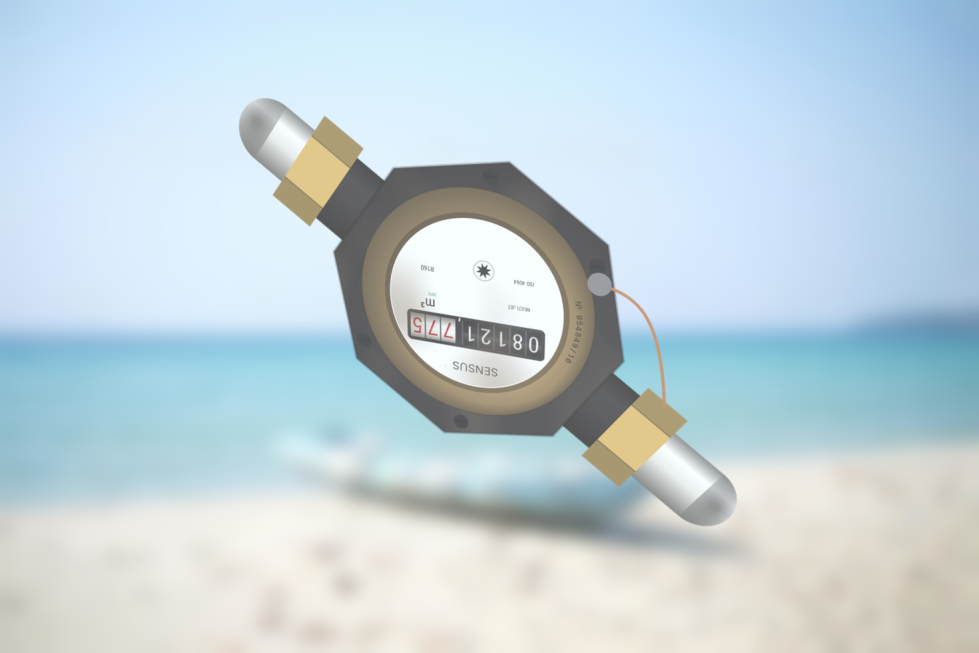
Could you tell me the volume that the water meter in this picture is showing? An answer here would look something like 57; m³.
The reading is 8121.775; m³
